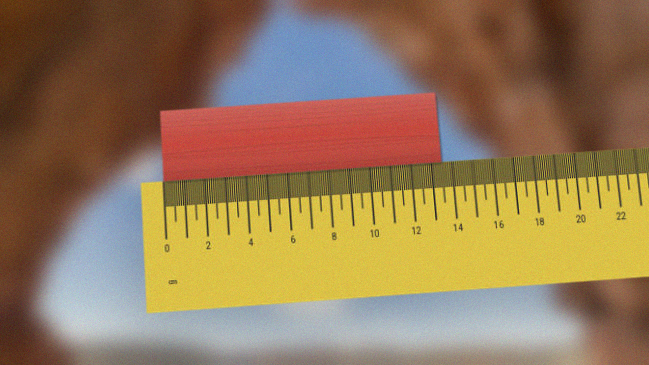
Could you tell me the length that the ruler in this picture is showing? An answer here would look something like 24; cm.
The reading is 13.5; cm
